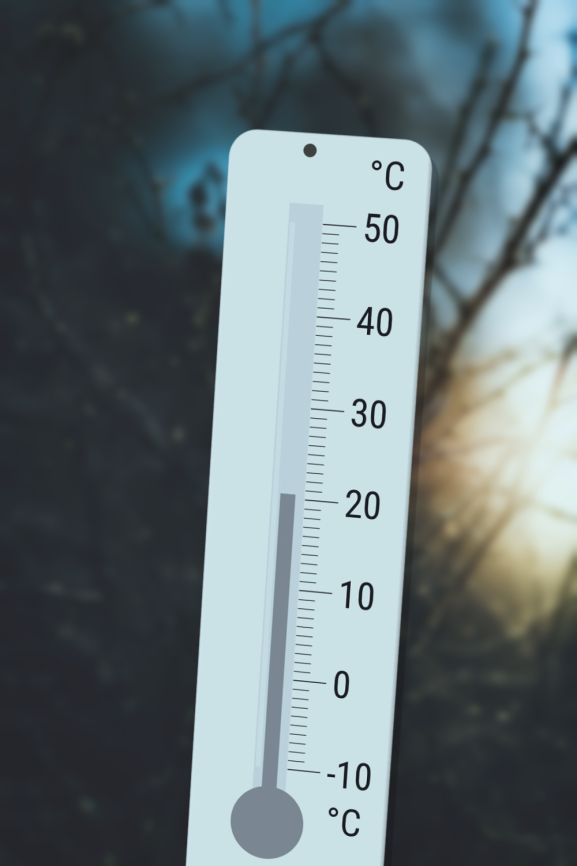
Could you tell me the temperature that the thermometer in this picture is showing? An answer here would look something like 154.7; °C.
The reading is 20.5; °C
